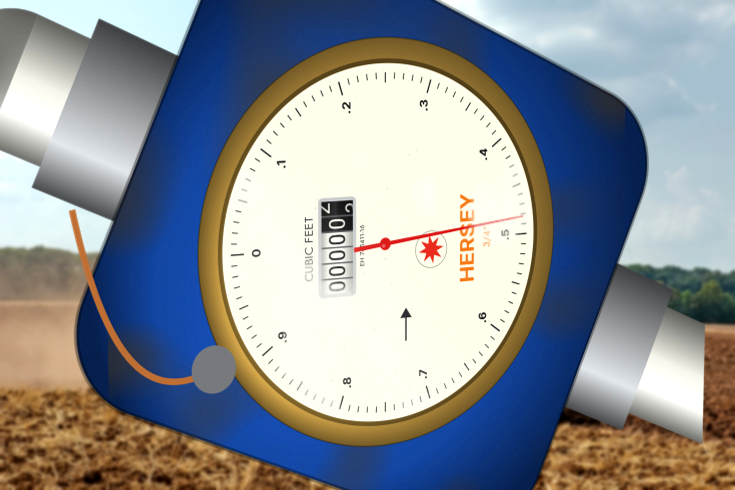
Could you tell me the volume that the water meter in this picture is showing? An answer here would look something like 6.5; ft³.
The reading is 2.48; ft³
